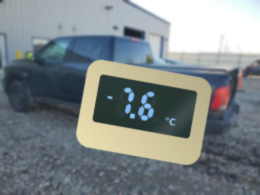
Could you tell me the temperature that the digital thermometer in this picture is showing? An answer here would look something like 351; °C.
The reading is -7.6; °C
